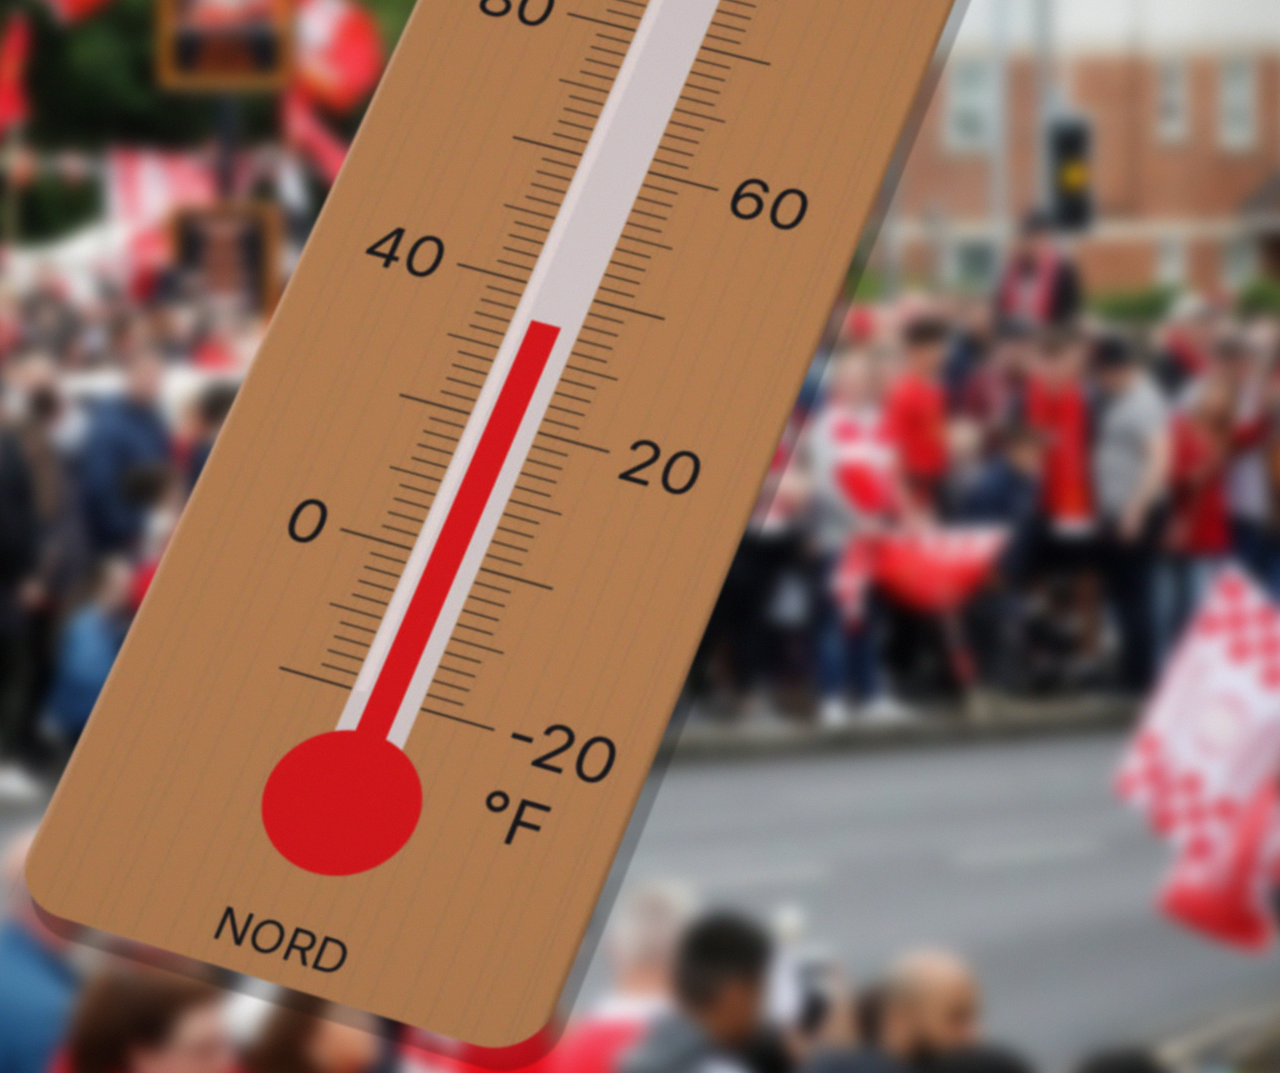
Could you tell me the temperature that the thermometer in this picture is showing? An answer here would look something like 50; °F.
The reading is 35; °F
